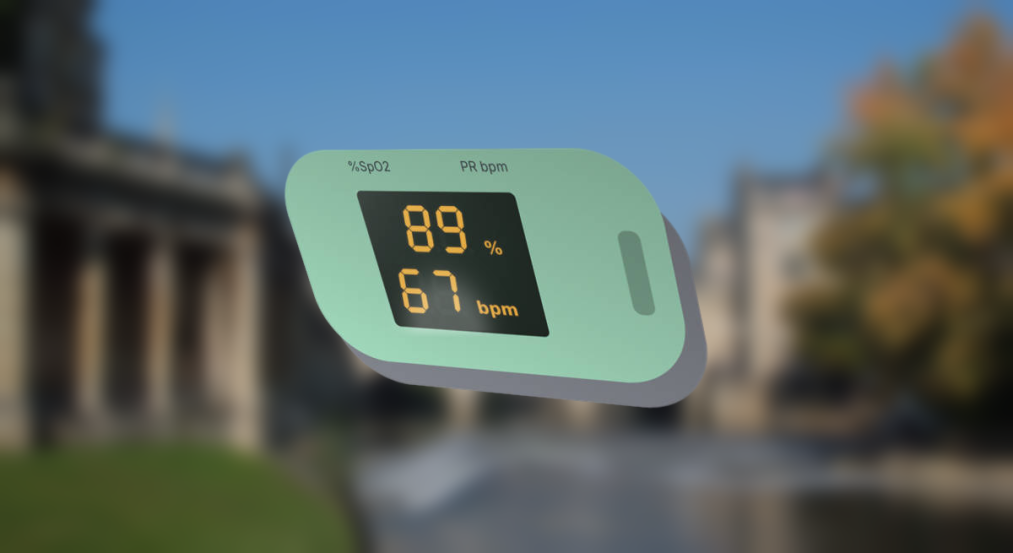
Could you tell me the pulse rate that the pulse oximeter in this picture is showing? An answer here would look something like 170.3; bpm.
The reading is 67; bpm
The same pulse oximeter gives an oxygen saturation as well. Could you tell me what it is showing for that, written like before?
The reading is 89; %
